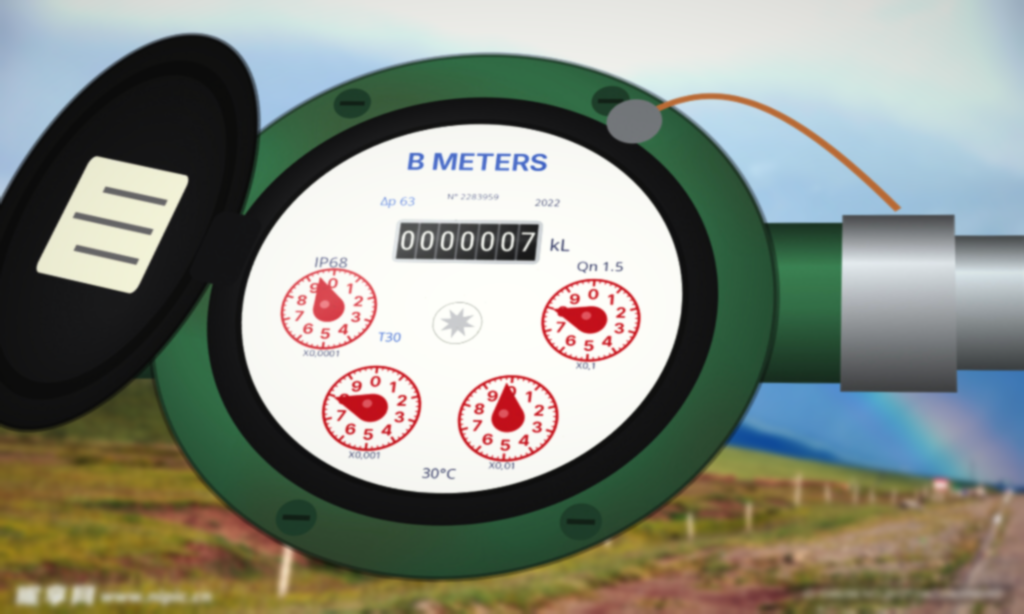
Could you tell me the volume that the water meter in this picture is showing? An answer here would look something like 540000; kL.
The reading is 7.7979; kL
